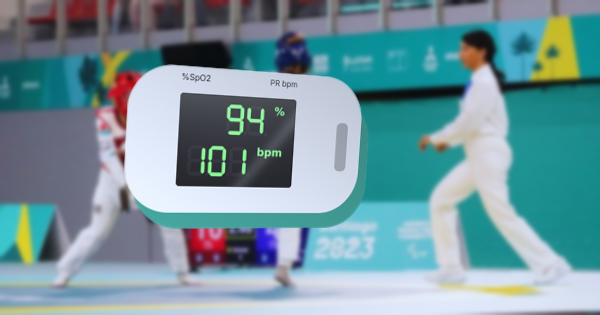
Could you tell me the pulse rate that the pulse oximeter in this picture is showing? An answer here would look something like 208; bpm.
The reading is 101; bpm
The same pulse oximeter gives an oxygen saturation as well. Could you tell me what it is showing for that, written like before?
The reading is 94; %
